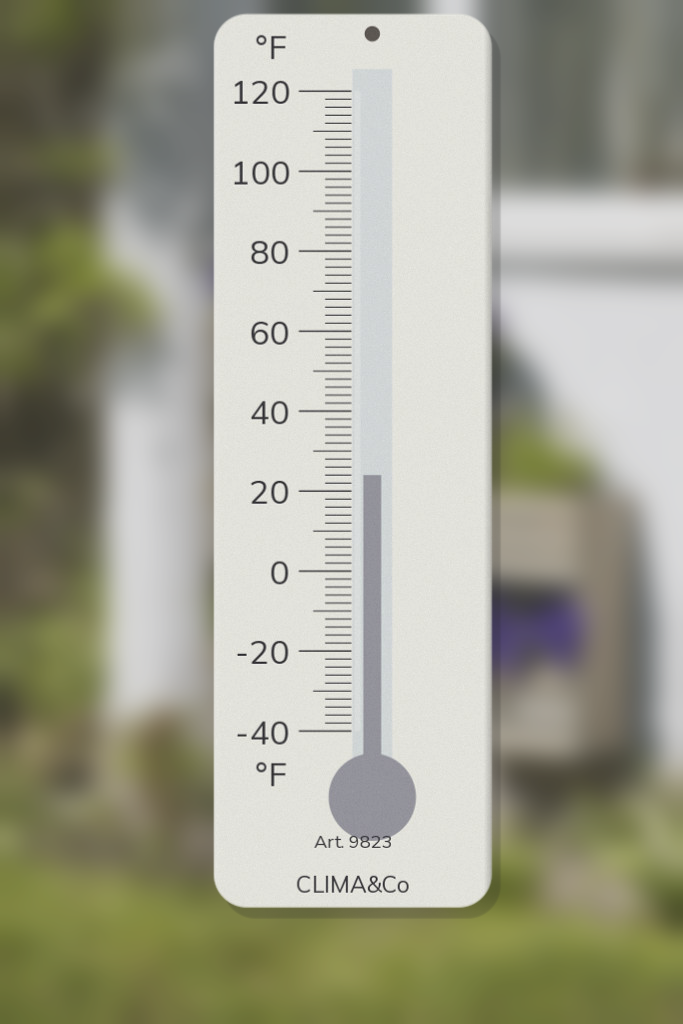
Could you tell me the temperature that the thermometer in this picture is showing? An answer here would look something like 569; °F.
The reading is 24; °F
